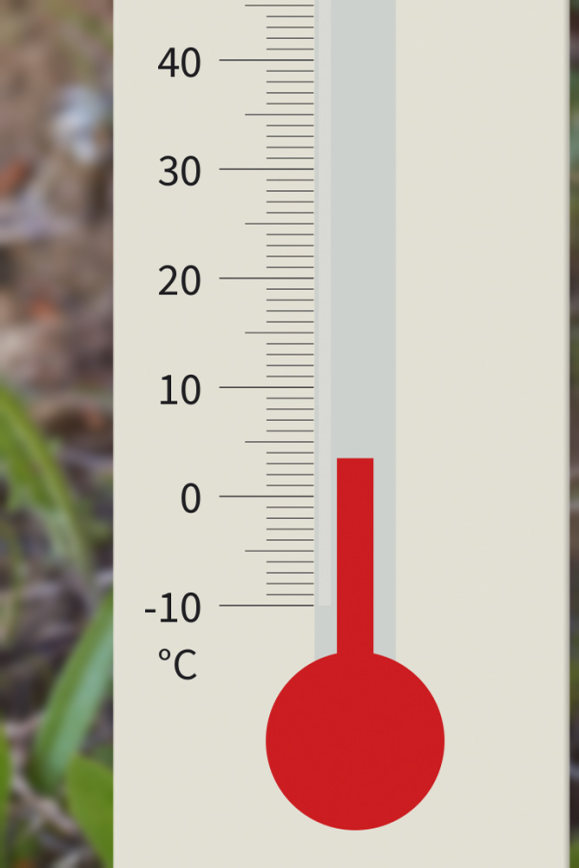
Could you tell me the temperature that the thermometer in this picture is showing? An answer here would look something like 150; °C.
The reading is 3.5; °C
